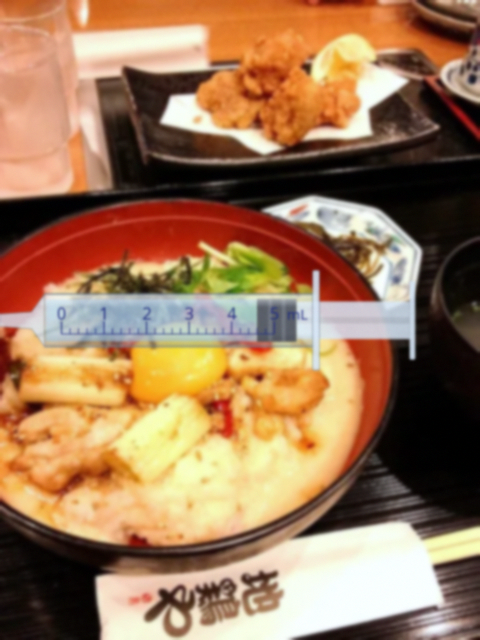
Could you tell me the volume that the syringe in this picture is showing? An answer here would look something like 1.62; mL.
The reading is 4.6; mL
